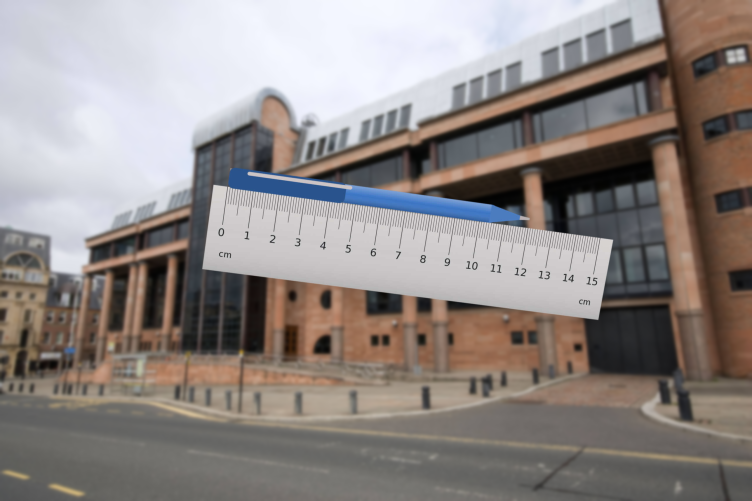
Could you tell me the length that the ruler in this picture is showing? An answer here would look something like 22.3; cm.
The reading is 12; cm
